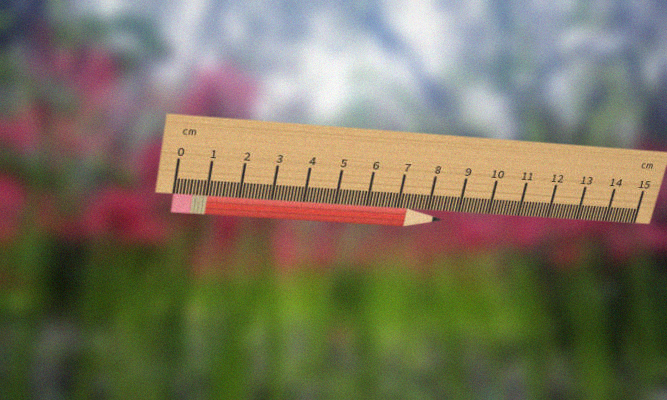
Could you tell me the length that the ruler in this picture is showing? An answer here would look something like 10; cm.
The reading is 8.5; cm
